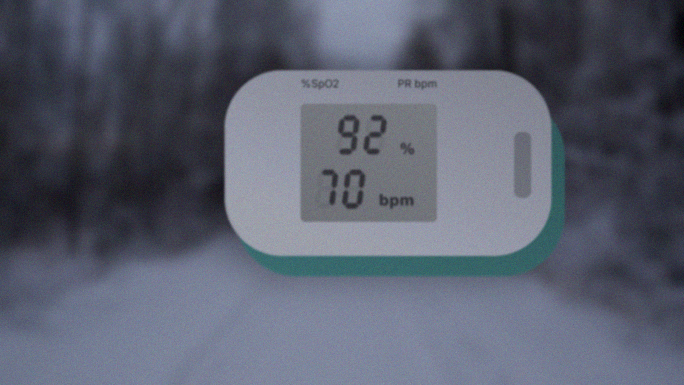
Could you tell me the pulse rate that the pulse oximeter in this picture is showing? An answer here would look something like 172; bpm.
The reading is 70; bpm
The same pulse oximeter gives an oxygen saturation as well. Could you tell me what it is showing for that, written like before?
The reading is 92; %
